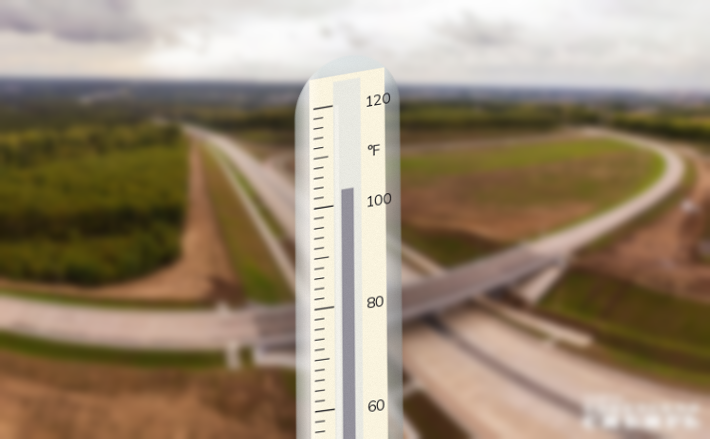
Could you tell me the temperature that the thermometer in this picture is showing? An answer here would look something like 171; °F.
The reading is 103; °F
